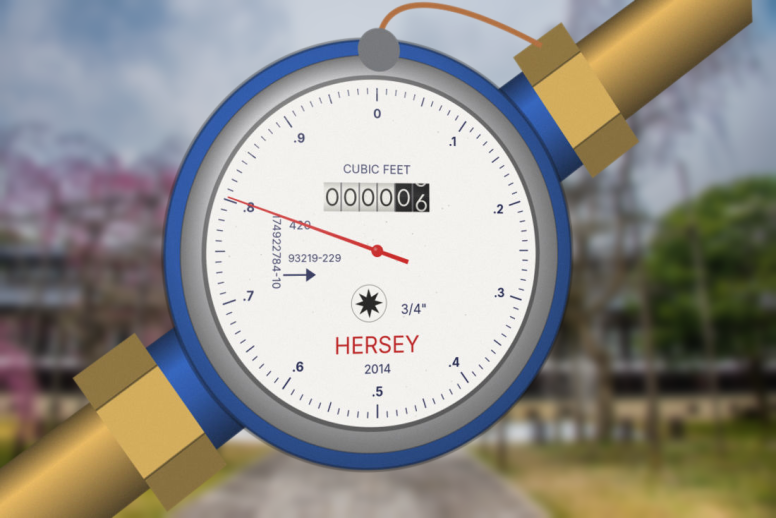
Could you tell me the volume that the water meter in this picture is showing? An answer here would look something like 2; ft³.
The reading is 5.80; ft³
